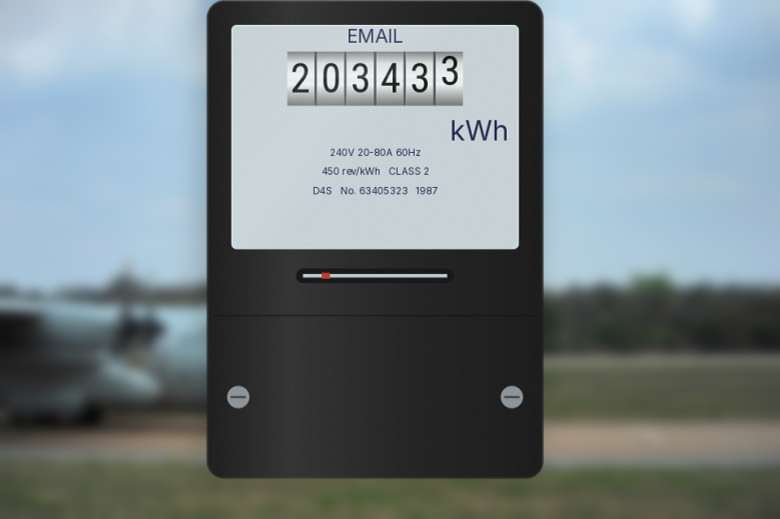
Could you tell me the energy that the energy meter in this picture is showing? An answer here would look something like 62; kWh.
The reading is 203433; kWh
